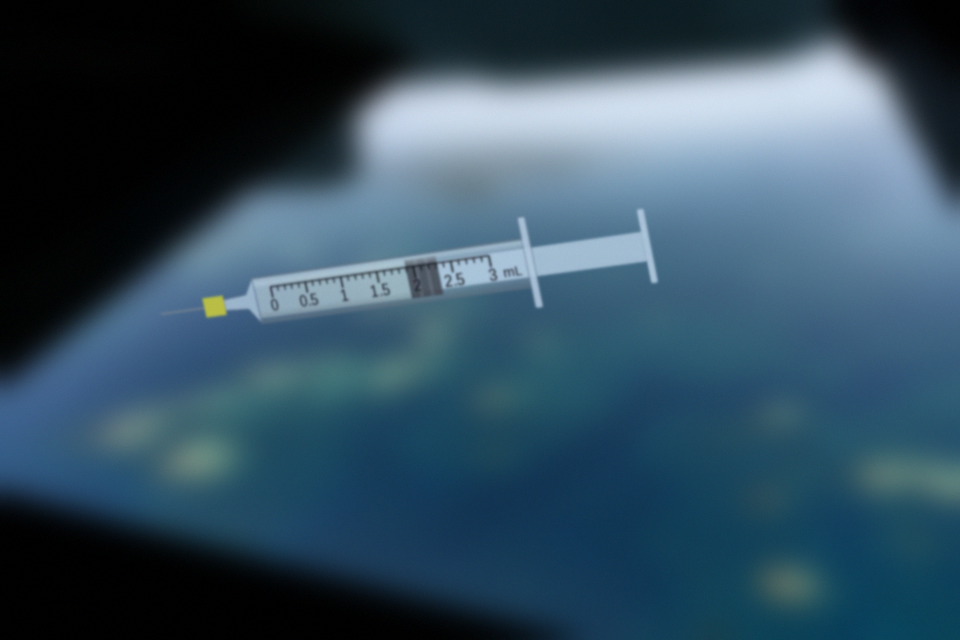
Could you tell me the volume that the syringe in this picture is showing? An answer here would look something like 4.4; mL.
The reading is 1.9; mL
